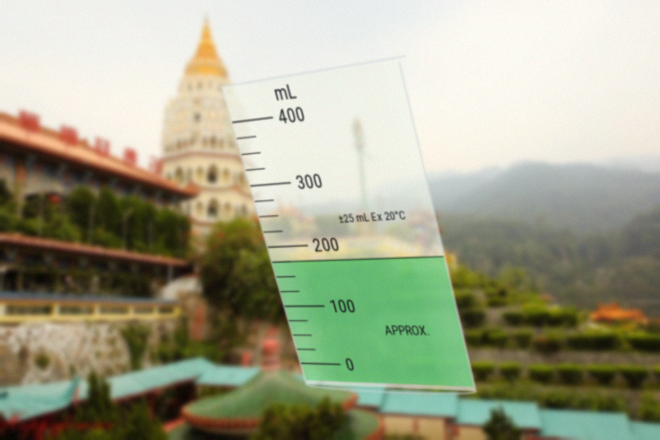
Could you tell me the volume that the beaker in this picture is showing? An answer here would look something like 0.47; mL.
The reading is 175; mL
